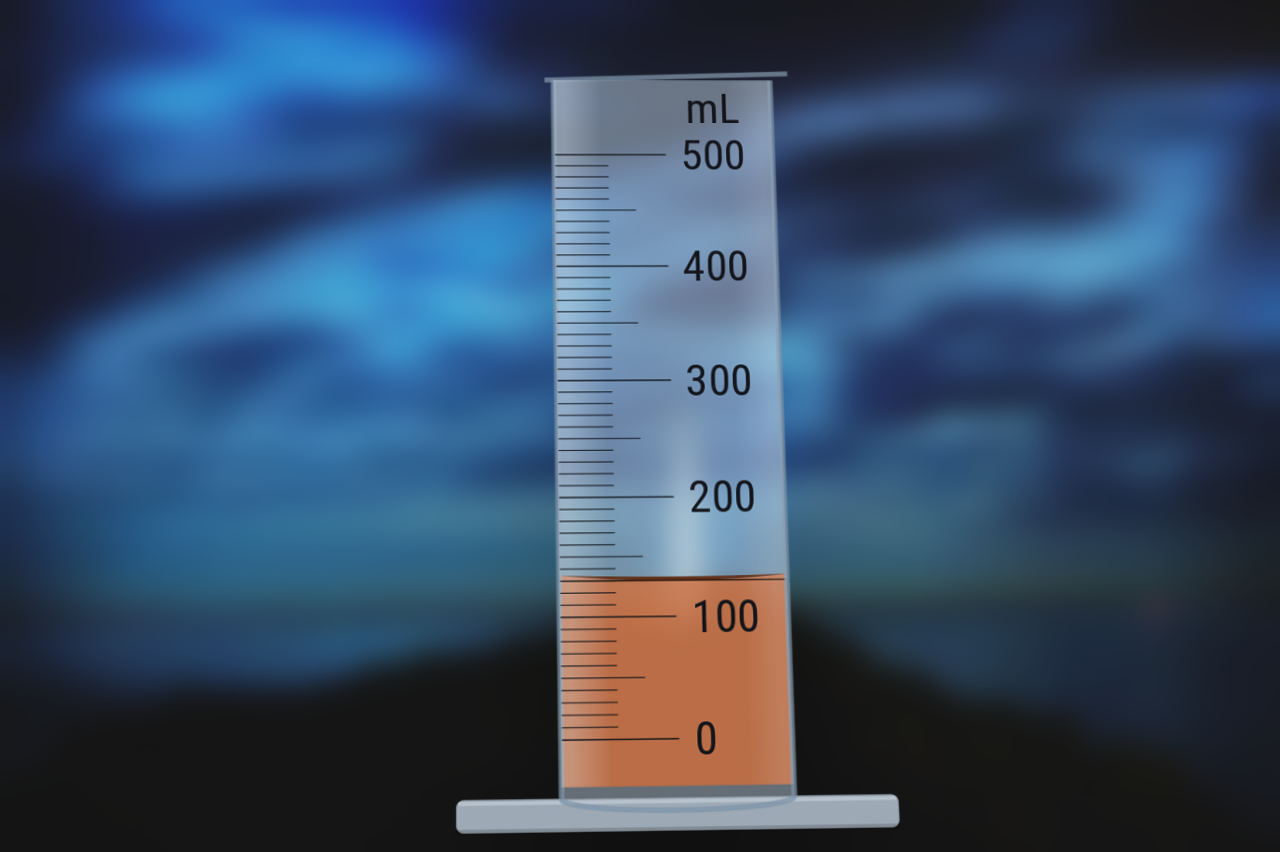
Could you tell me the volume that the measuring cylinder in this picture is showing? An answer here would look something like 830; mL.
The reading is 130; mL
